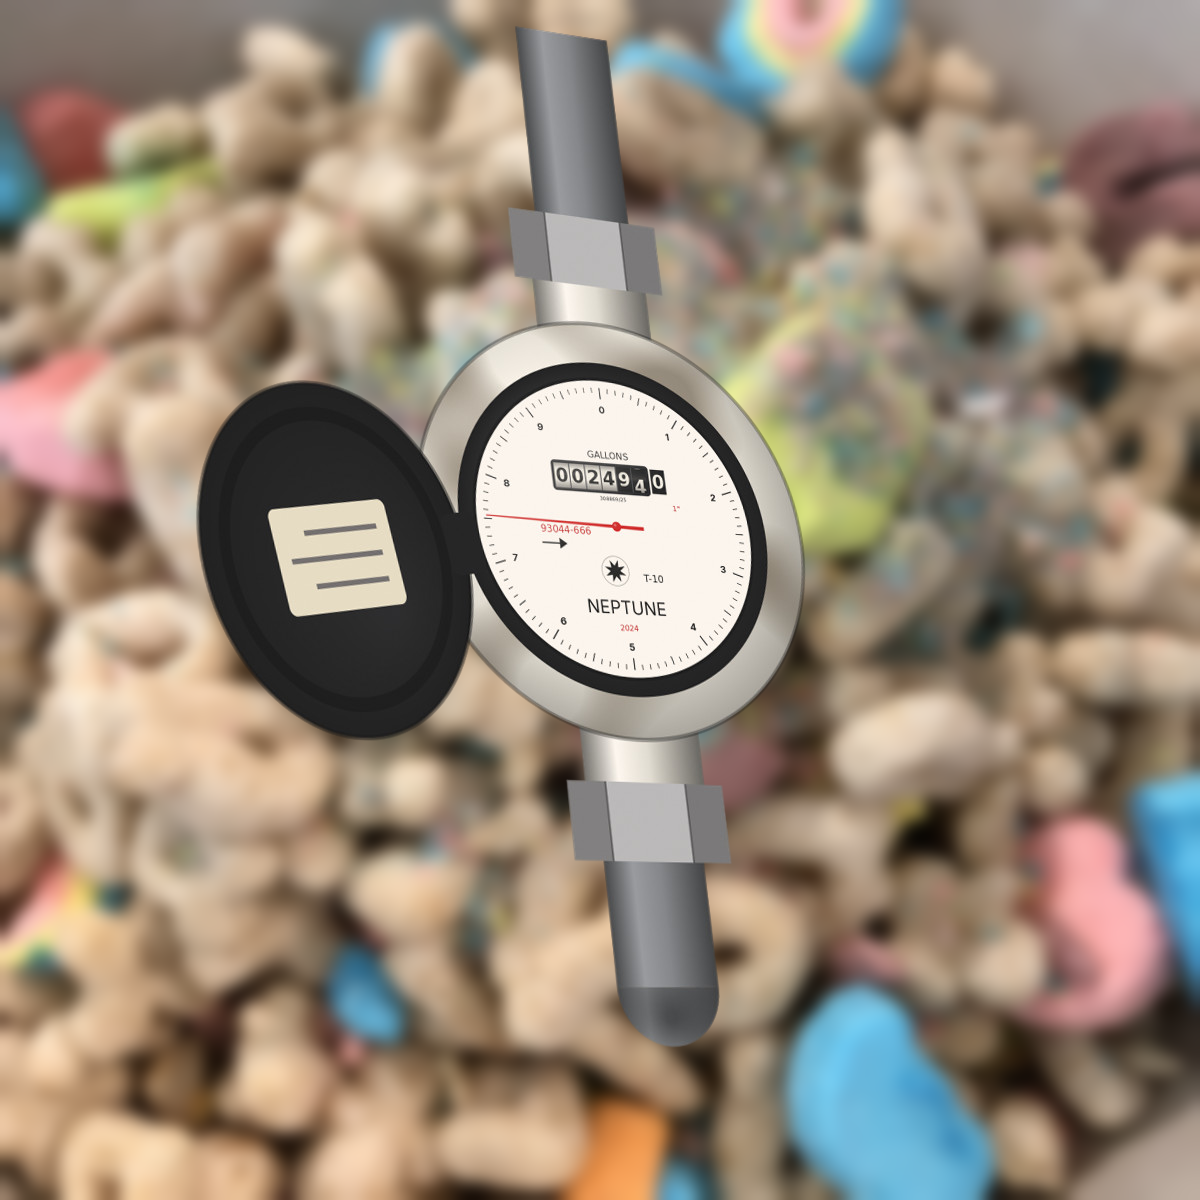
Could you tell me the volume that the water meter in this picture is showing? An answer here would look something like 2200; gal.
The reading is 24937.5; gal
